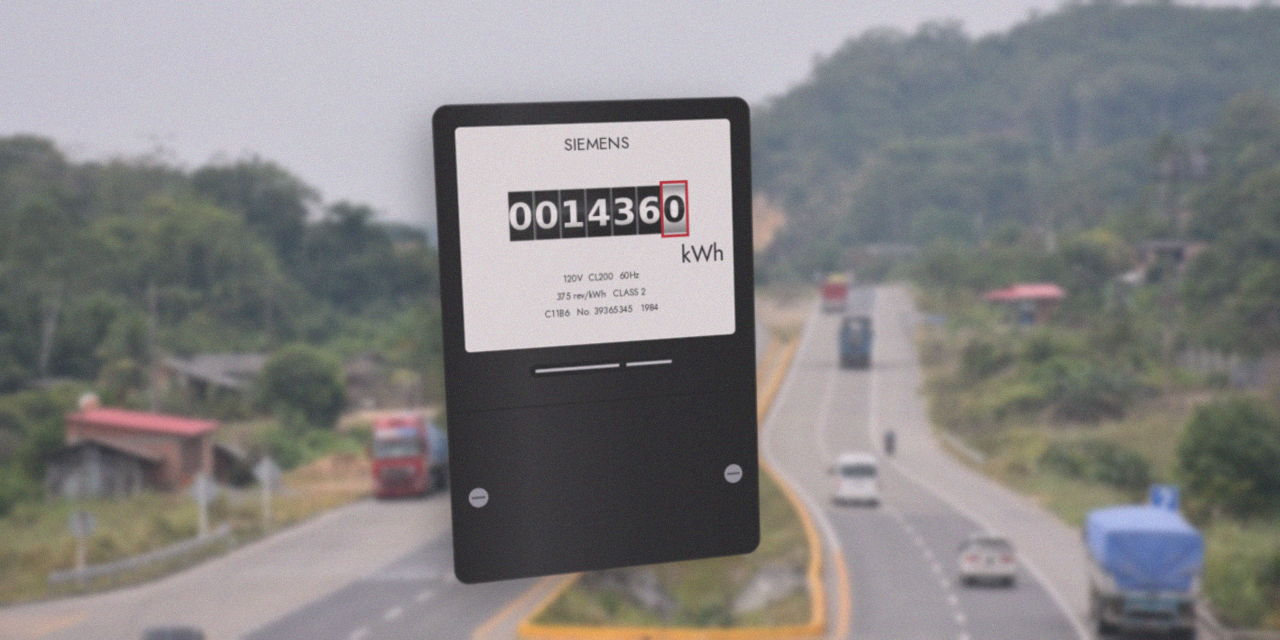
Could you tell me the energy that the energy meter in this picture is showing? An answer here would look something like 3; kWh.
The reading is 1436.0; kWh
